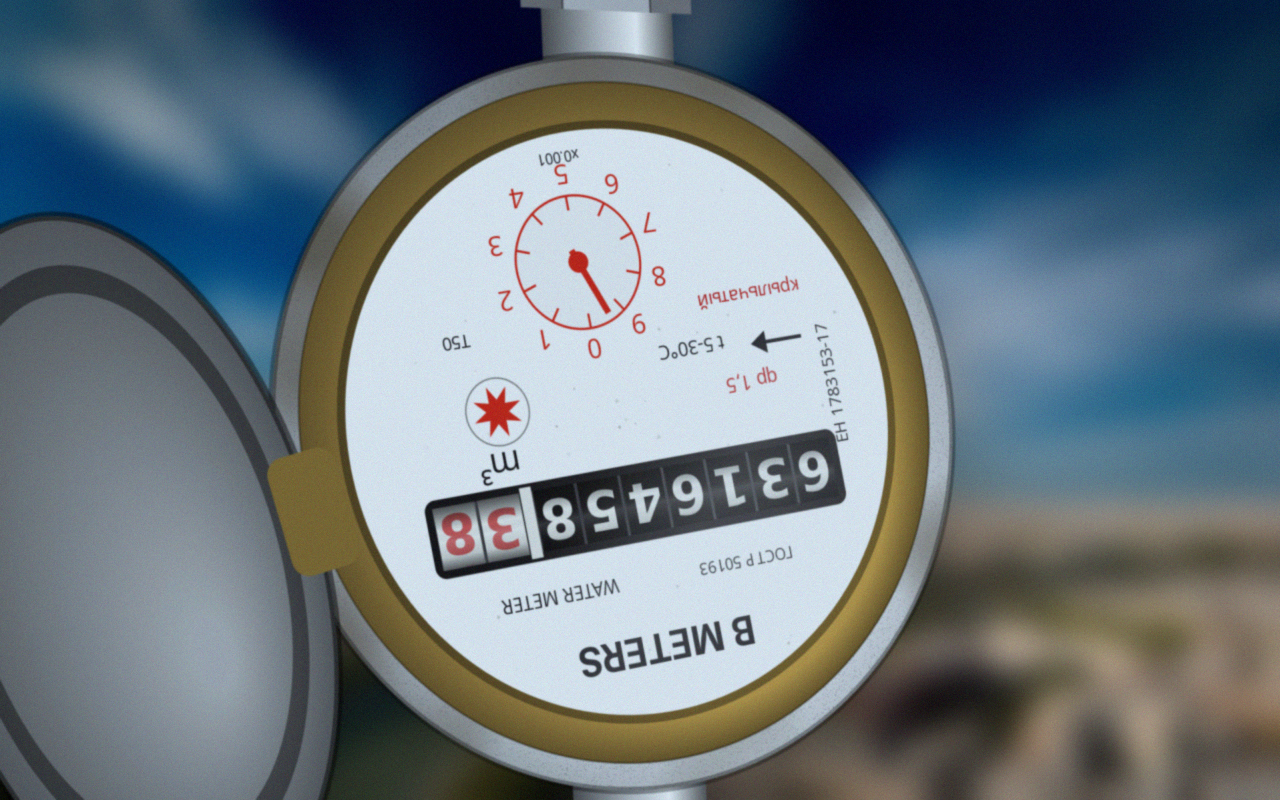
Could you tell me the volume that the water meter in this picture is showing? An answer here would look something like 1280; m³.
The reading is 6316458.379; m³
